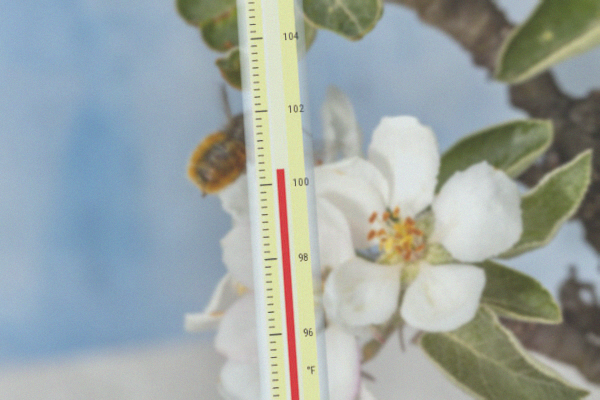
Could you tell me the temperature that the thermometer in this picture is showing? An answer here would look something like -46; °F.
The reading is 100.4; °F
